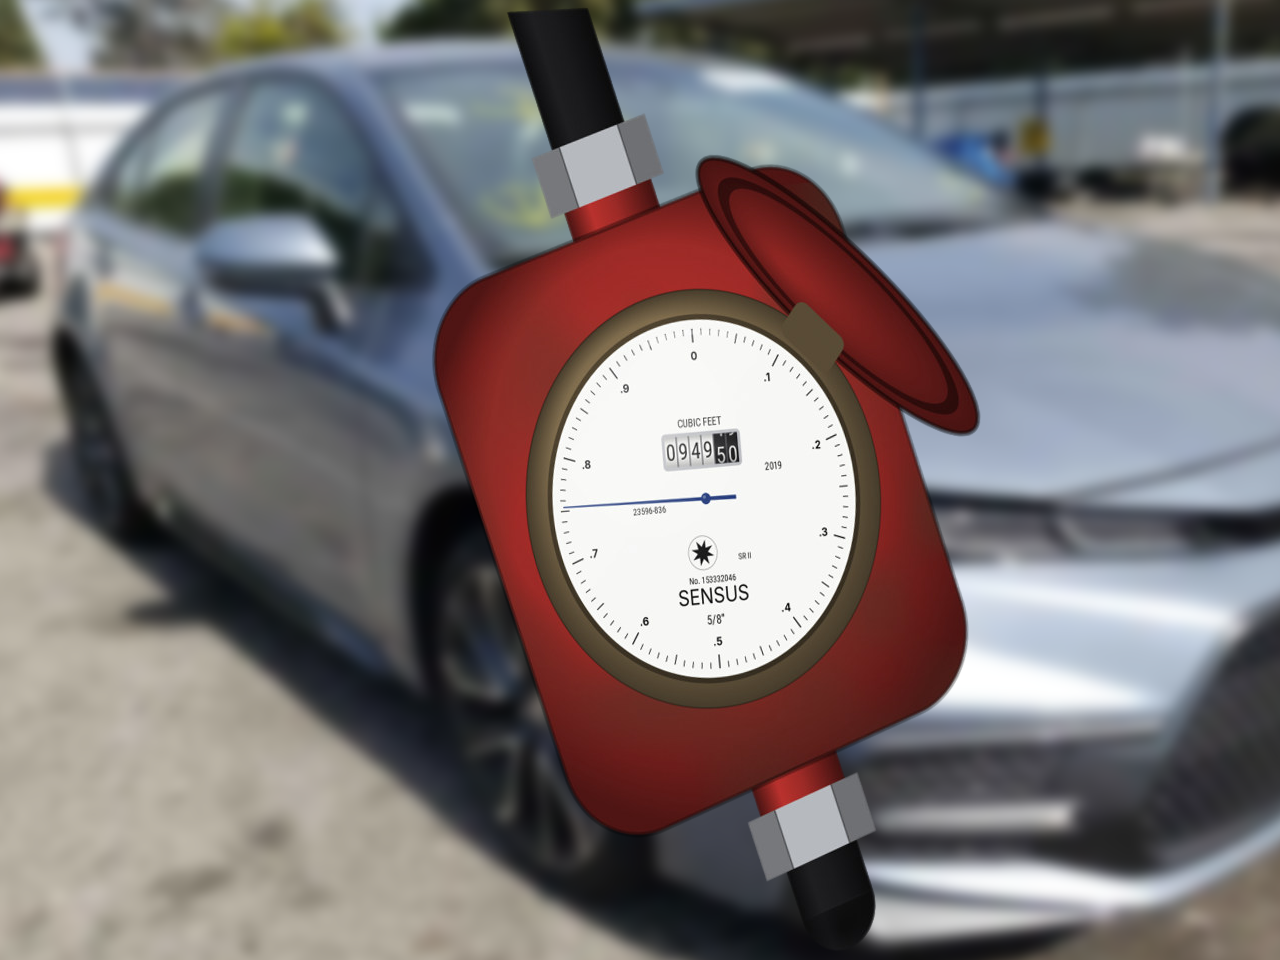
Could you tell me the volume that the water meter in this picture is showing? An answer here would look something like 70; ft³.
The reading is 94949.75; ft³
